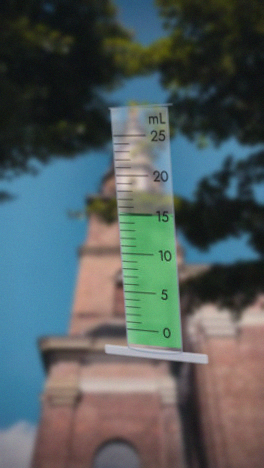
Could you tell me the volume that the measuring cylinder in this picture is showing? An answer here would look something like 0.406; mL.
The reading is 15; mL
